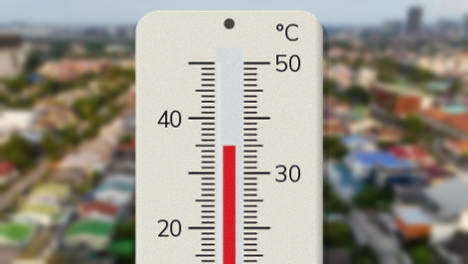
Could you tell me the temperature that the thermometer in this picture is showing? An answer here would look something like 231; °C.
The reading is 35; °C
